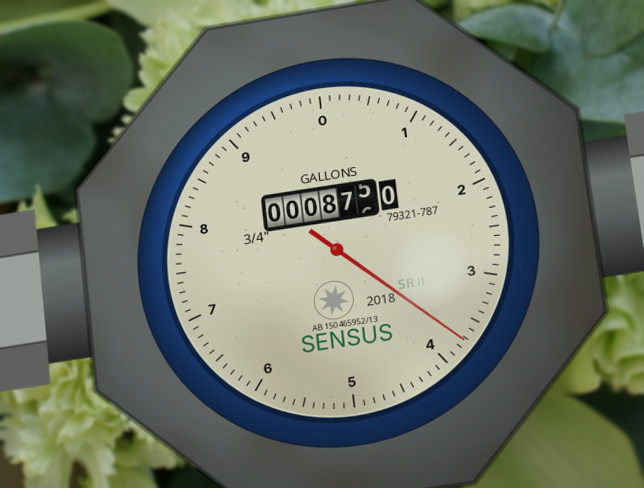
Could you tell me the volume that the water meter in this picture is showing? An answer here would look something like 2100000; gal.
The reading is 8753.7; gal
